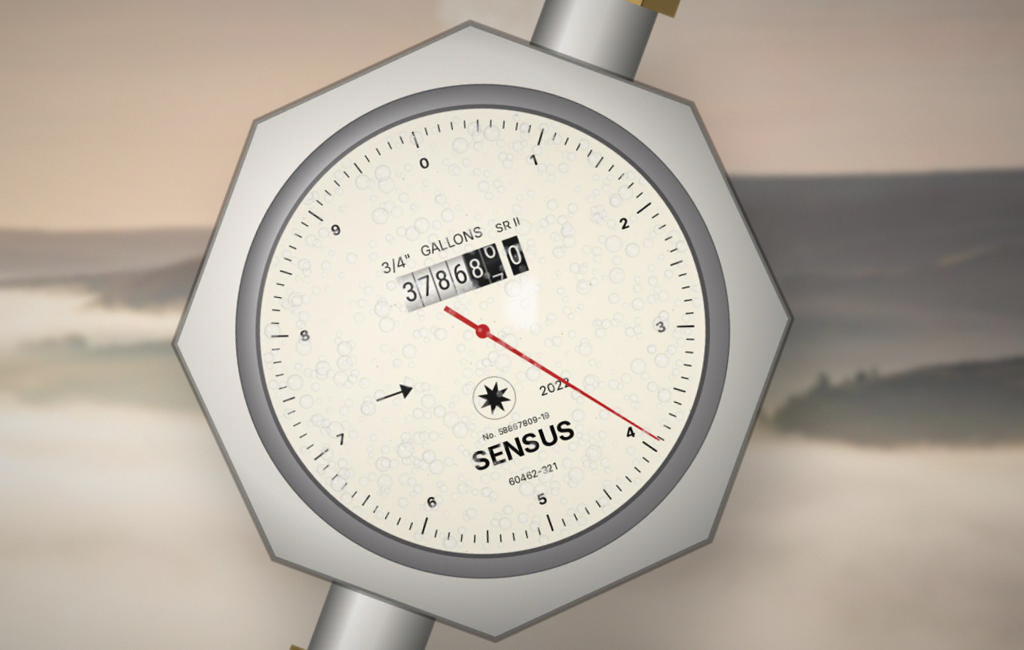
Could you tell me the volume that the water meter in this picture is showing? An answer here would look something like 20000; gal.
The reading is 3786863.9; gal
